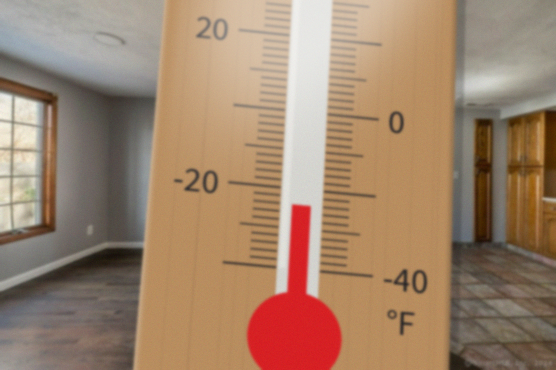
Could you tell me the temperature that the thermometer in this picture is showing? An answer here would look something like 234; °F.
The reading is -24; °F
